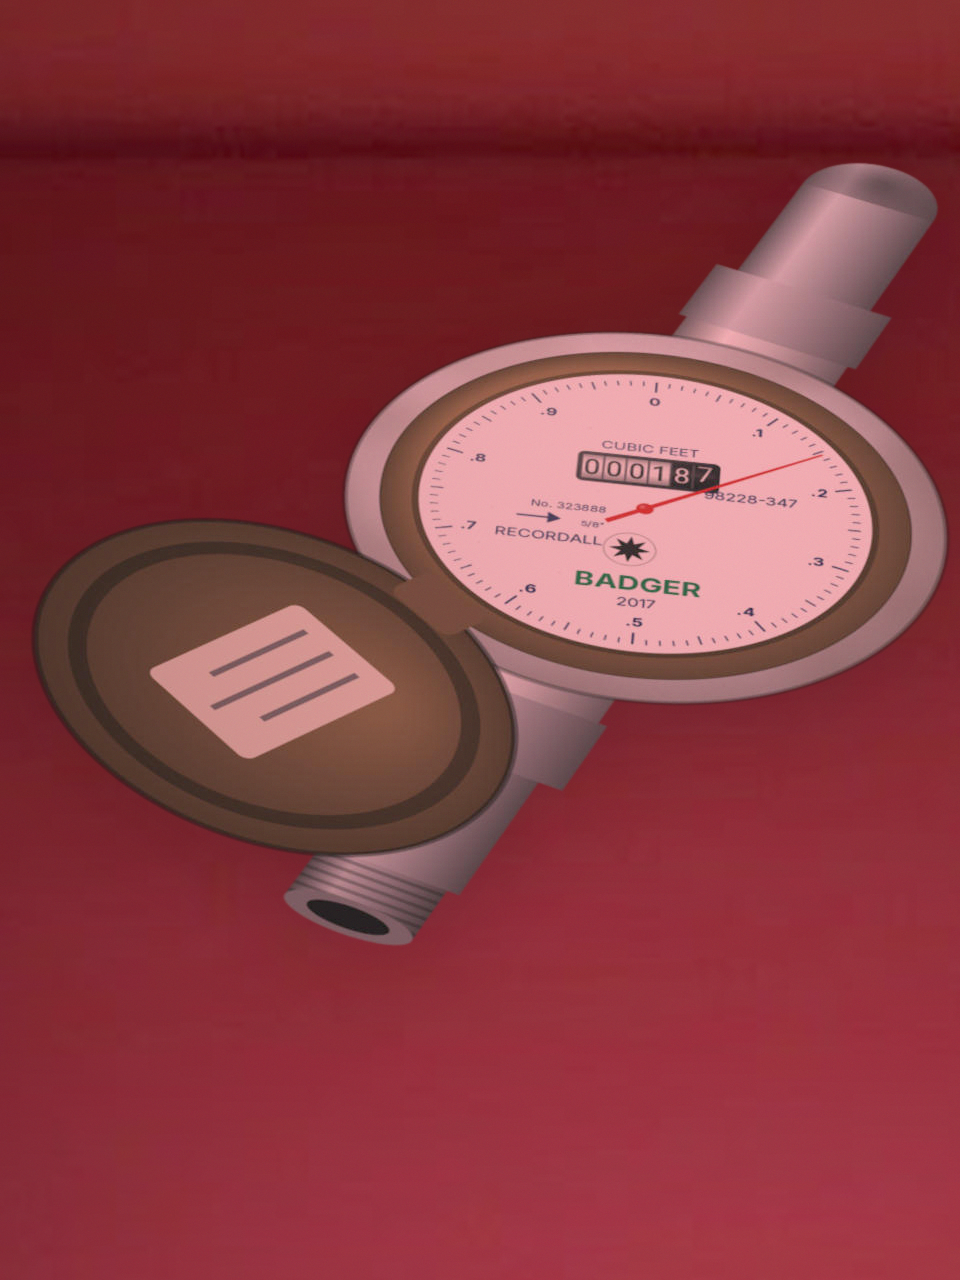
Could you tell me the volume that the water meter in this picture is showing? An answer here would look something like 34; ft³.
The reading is 187.15; ft³
